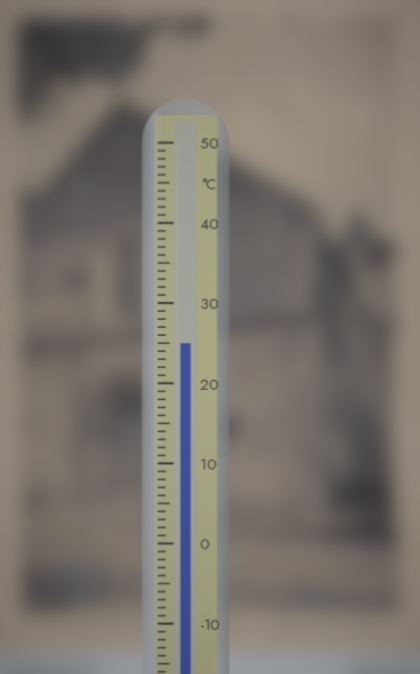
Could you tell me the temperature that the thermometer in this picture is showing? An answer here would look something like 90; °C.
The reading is 25; °C
